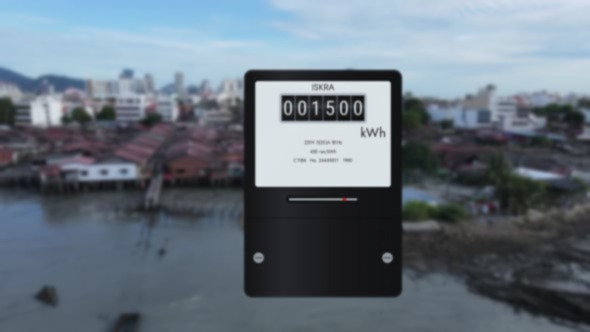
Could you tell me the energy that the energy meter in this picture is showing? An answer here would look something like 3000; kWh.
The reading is 1500; kWh
